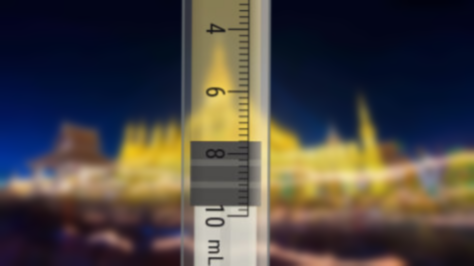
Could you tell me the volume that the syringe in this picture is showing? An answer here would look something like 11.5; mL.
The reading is 7.6; mL
